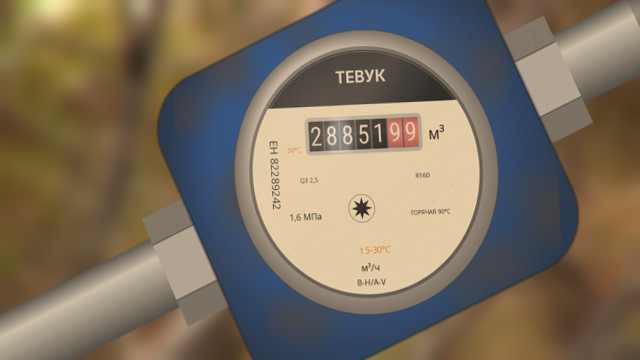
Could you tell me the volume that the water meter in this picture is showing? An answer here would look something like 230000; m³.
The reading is 28851.99; m³
